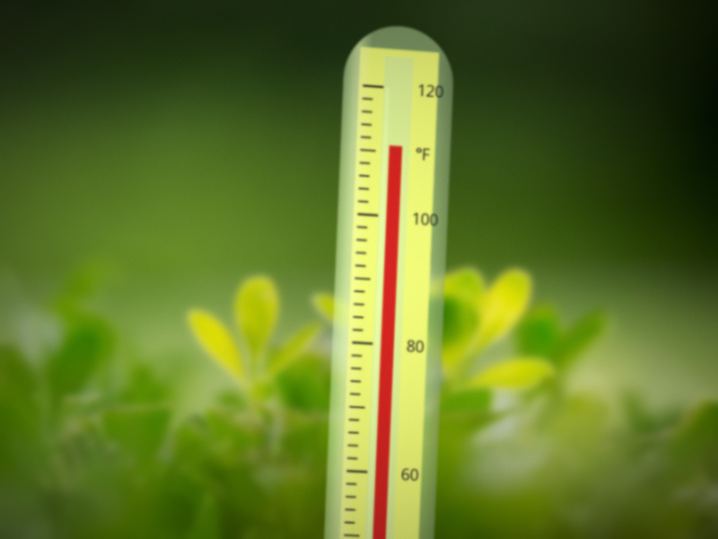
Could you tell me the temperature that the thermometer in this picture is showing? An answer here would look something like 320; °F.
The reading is 111; °F
